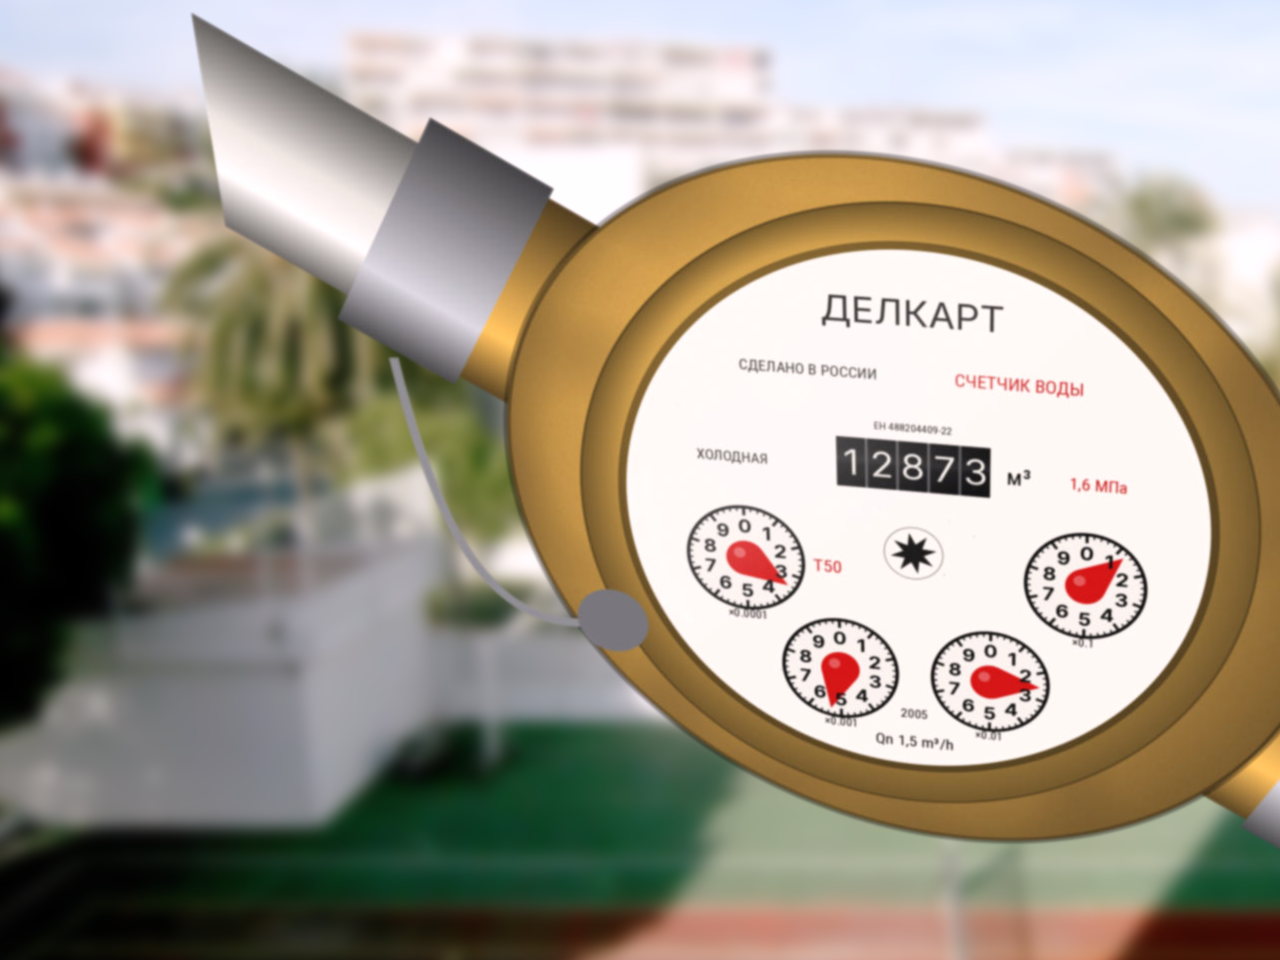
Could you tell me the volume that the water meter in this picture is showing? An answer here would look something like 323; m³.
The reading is 12873.1253; m³
